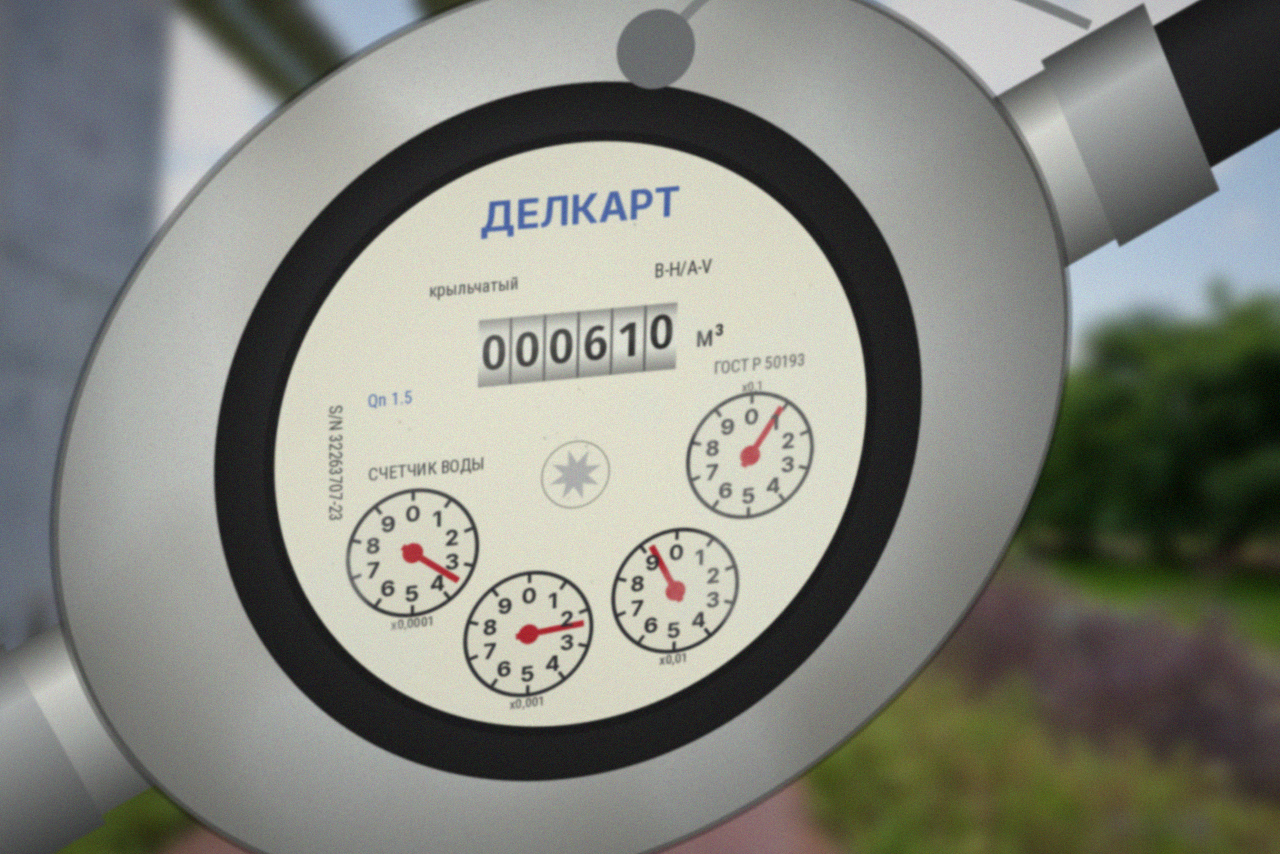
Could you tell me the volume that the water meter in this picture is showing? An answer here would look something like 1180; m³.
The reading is 610.0923; m³
